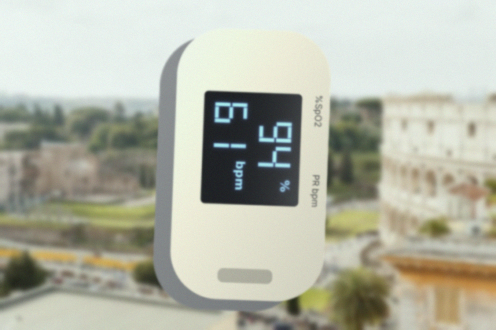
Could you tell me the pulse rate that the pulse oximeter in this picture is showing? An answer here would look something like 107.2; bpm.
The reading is 61; bpm
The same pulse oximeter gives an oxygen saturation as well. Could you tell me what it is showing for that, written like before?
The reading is 94; %
